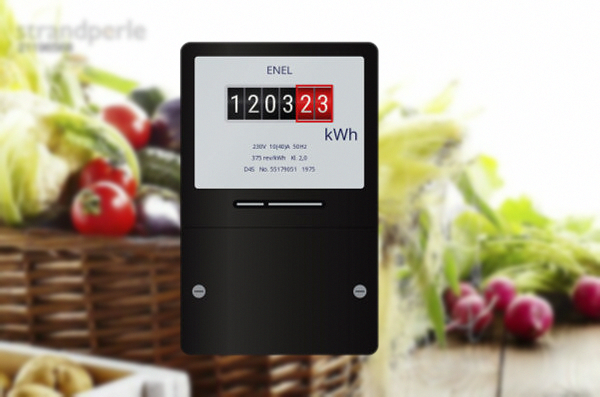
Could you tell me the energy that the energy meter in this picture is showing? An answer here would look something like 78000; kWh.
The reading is 1203.23; kWh
